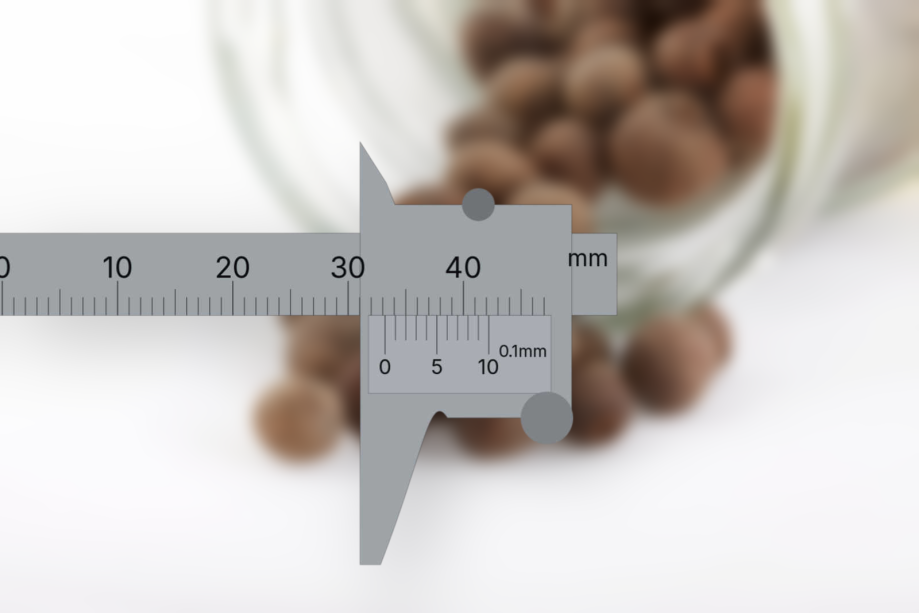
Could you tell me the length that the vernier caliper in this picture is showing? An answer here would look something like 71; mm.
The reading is 33.2; mm
